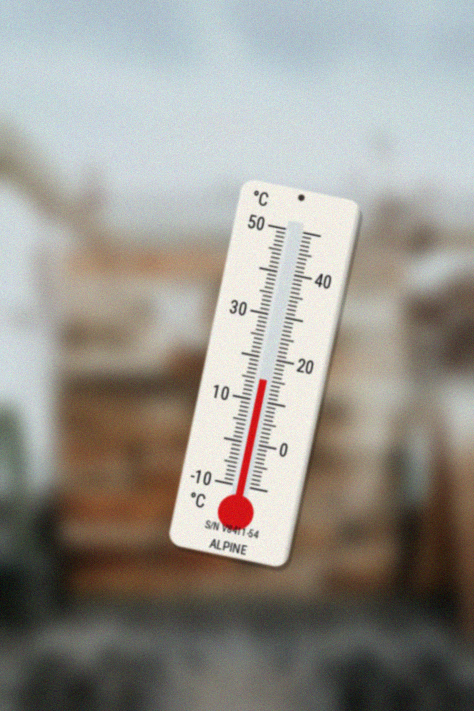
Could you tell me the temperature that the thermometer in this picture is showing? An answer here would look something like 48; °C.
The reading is 15; °C
